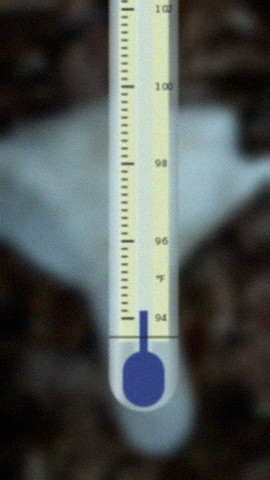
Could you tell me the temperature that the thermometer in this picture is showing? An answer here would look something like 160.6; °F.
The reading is 94.2; °F
